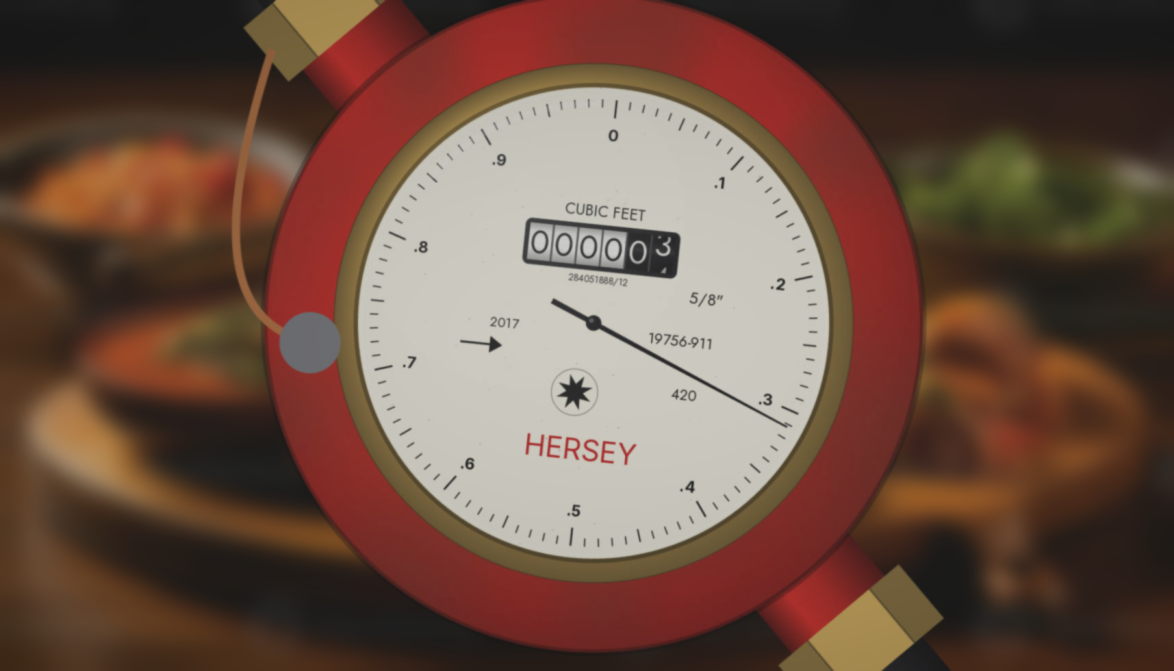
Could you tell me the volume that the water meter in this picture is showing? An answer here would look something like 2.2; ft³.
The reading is 3.31; ft³
